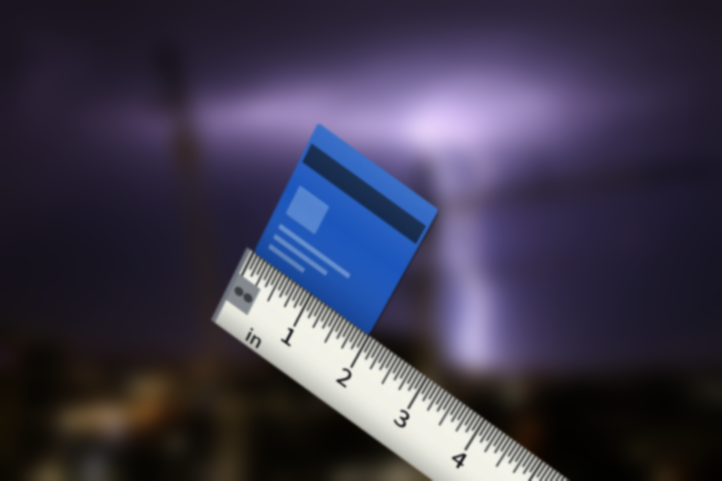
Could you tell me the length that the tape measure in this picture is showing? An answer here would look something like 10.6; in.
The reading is 2; in
